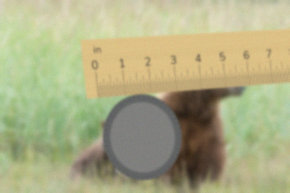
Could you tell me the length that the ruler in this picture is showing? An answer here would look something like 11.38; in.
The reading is 3; in
